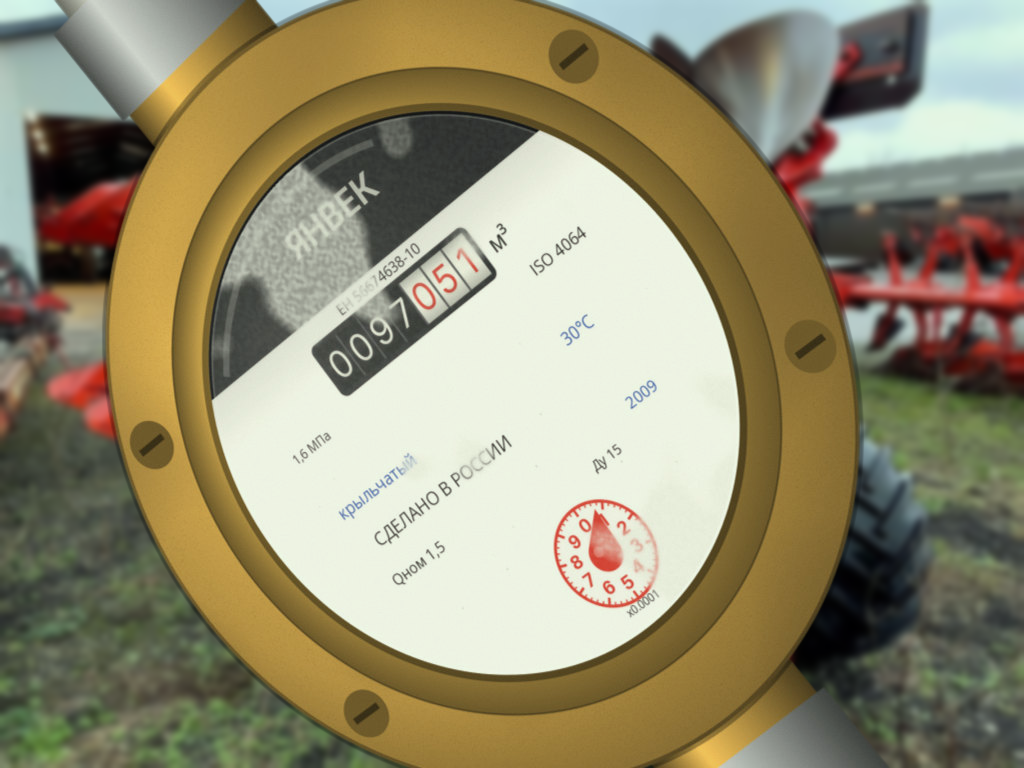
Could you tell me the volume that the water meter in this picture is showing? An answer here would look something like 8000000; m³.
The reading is 97.0510; m³
